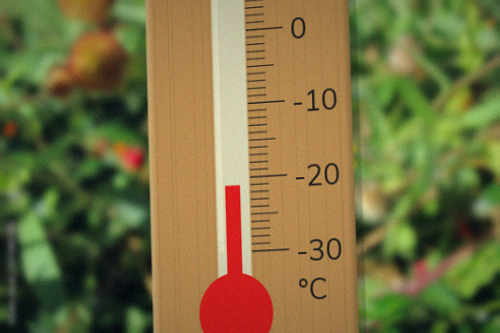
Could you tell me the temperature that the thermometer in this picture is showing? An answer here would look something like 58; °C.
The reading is -21; °C
